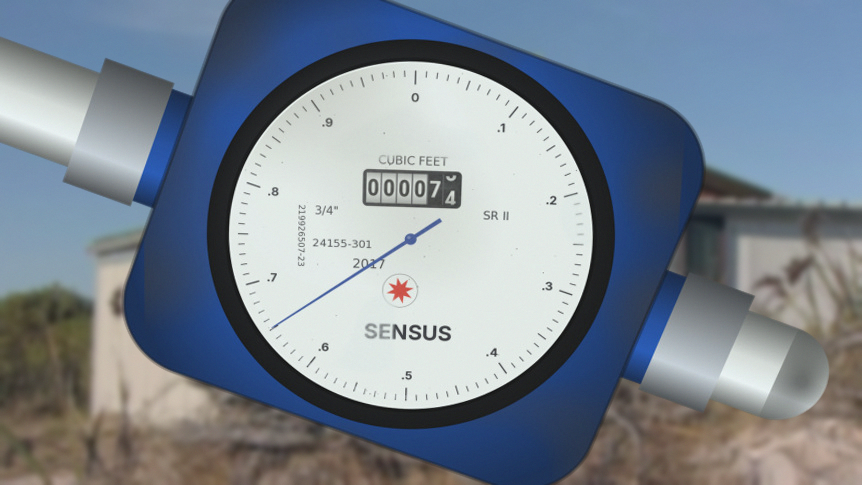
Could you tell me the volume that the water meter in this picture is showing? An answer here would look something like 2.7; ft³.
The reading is 73.65; ft³
